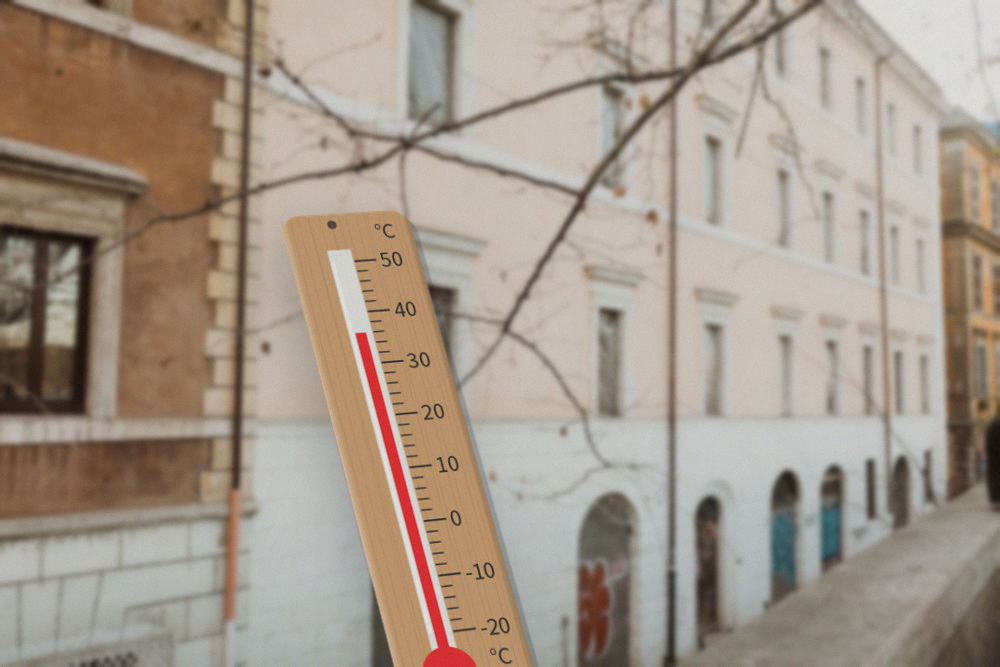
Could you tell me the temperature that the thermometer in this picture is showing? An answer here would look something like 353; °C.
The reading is 36; °C
